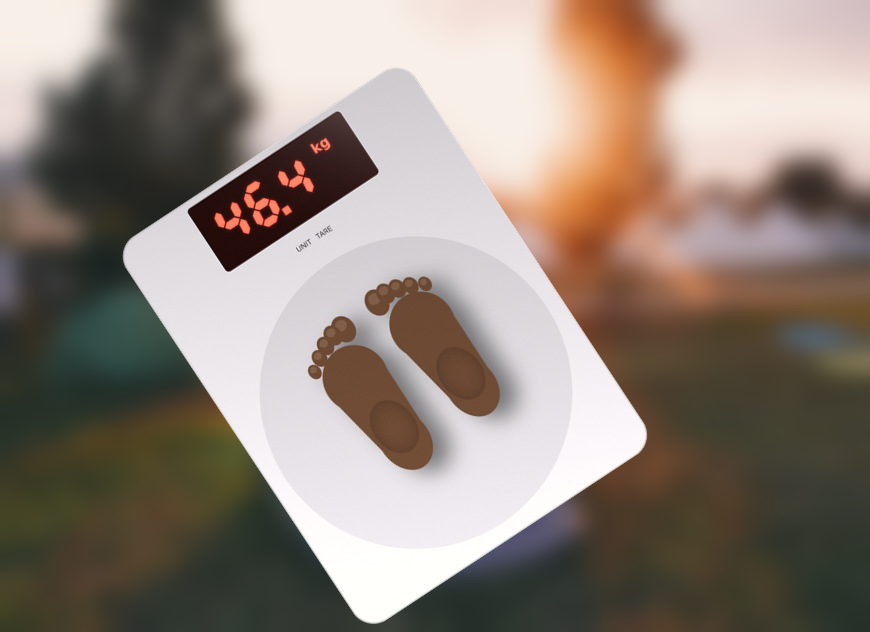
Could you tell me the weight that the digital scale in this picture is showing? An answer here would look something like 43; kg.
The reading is 46.4; kg
